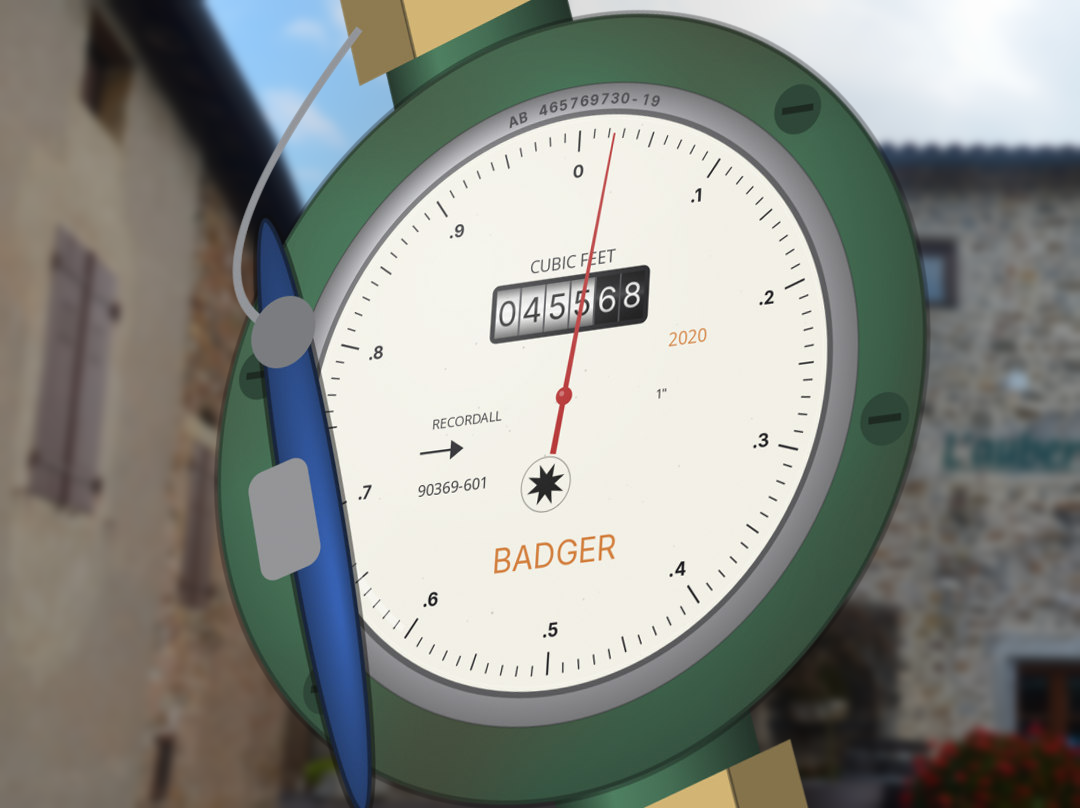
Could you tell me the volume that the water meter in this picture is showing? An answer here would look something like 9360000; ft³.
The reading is 45568.02; ft³
